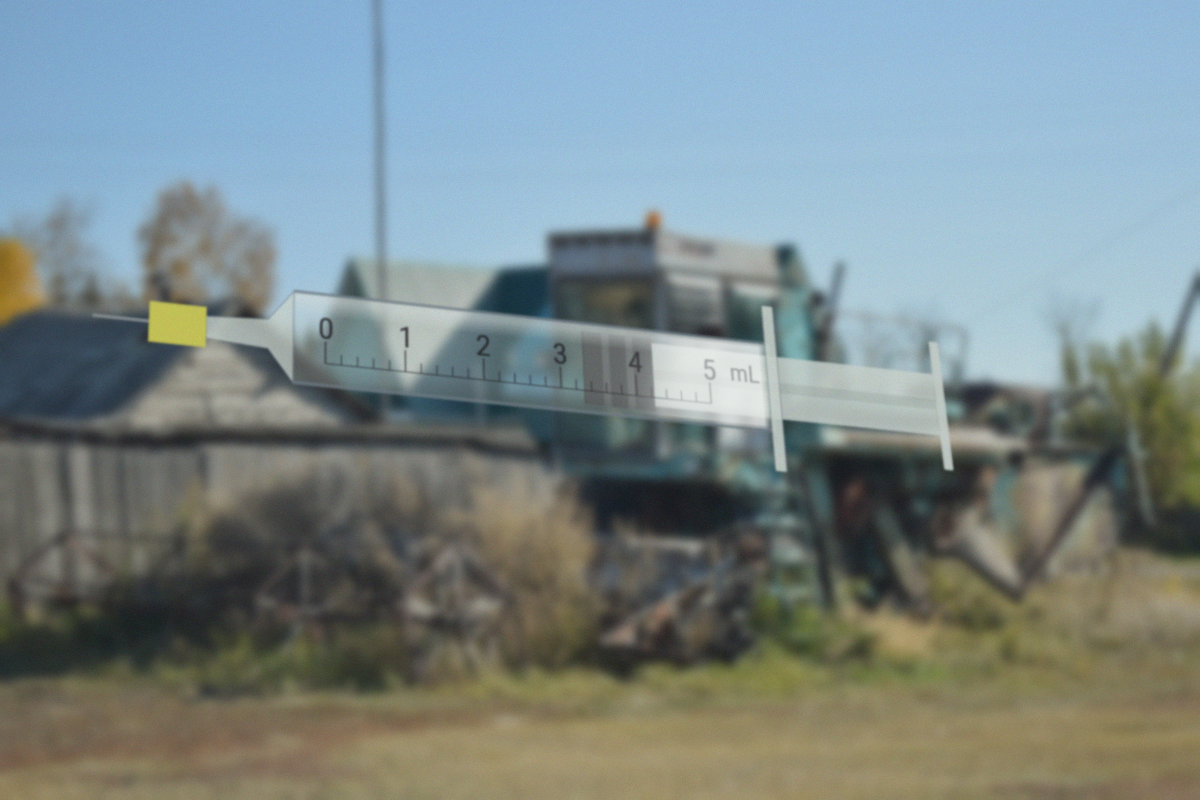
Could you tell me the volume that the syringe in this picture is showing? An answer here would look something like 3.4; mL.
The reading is 3.3; mL
